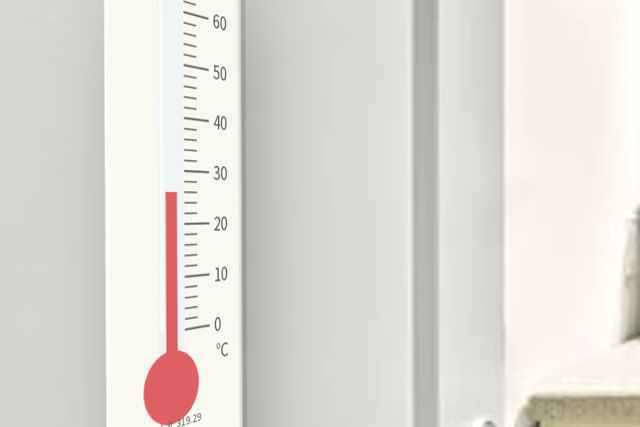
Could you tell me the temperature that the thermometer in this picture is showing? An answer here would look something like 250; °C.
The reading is 26; °C
